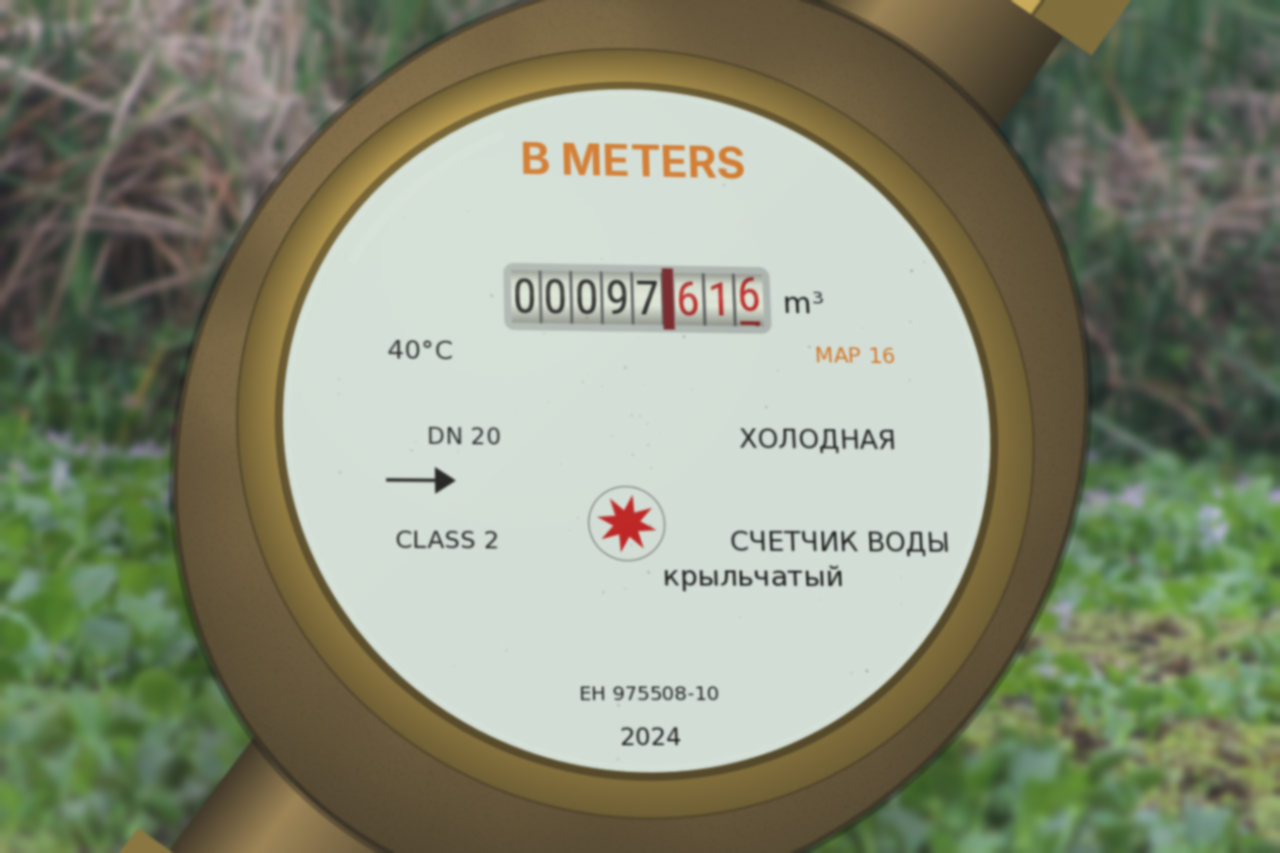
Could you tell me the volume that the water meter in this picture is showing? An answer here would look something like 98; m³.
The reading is 97.616; m³
